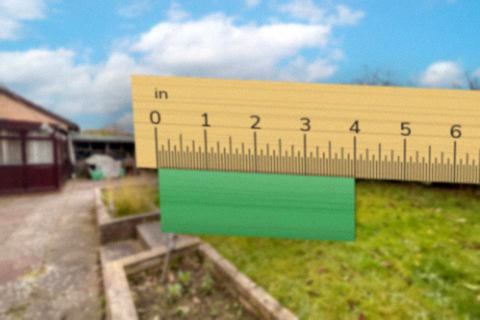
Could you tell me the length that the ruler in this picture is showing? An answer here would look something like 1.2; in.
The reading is 4; in
